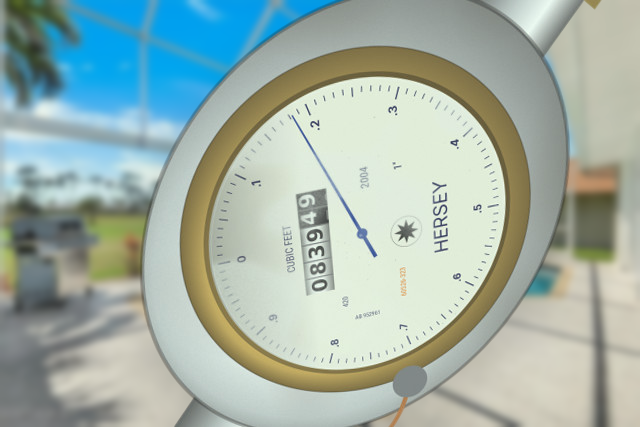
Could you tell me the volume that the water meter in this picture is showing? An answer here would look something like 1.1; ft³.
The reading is 83949.18; ft³
